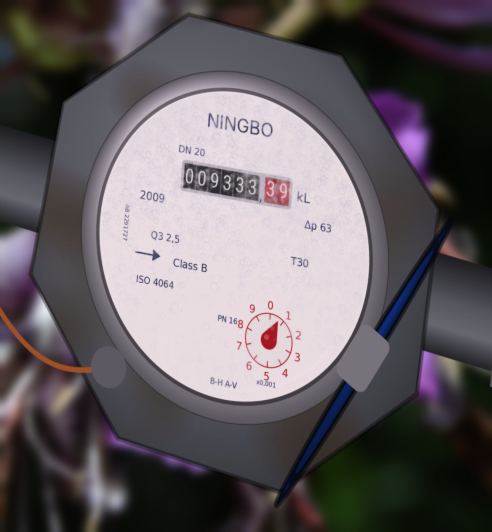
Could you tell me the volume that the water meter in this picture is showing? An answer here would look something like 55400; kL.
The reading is 9333.390; kL
